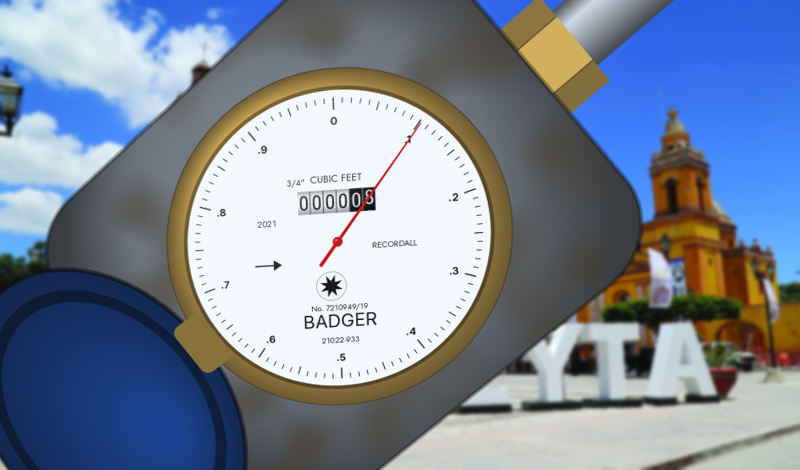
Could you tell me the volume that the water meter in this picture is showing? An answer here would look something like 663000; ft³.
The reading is 8.10; ft³
